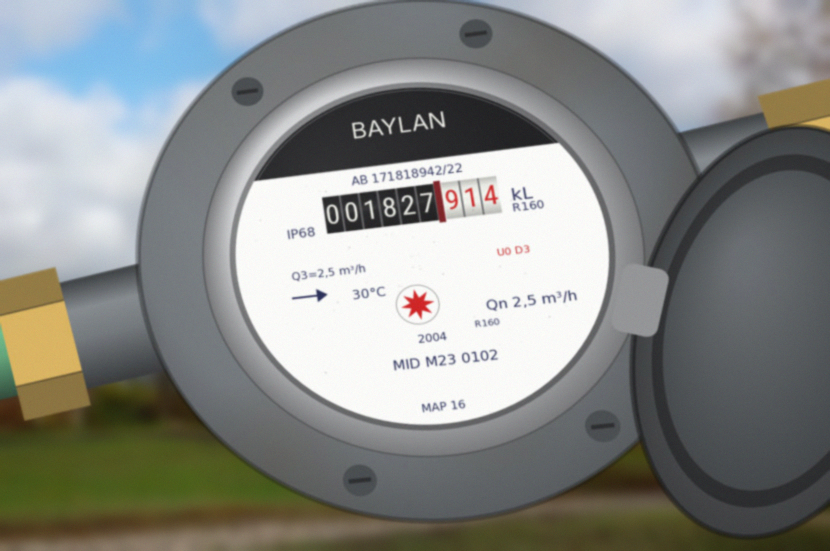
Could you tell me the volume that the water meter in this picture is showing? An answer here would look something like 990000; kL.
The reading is 1827.914; kL
